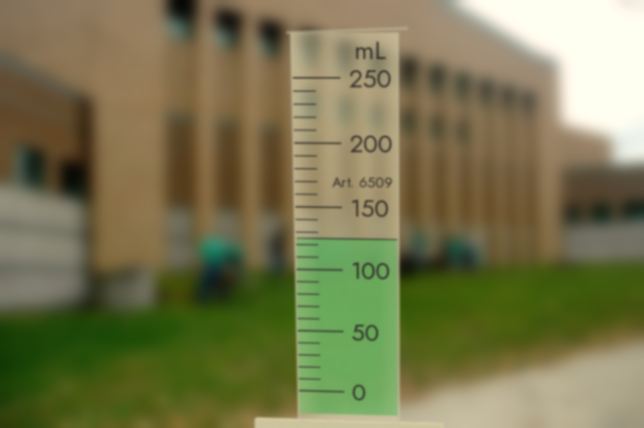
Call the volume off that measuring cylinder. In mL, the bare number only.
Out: 125
